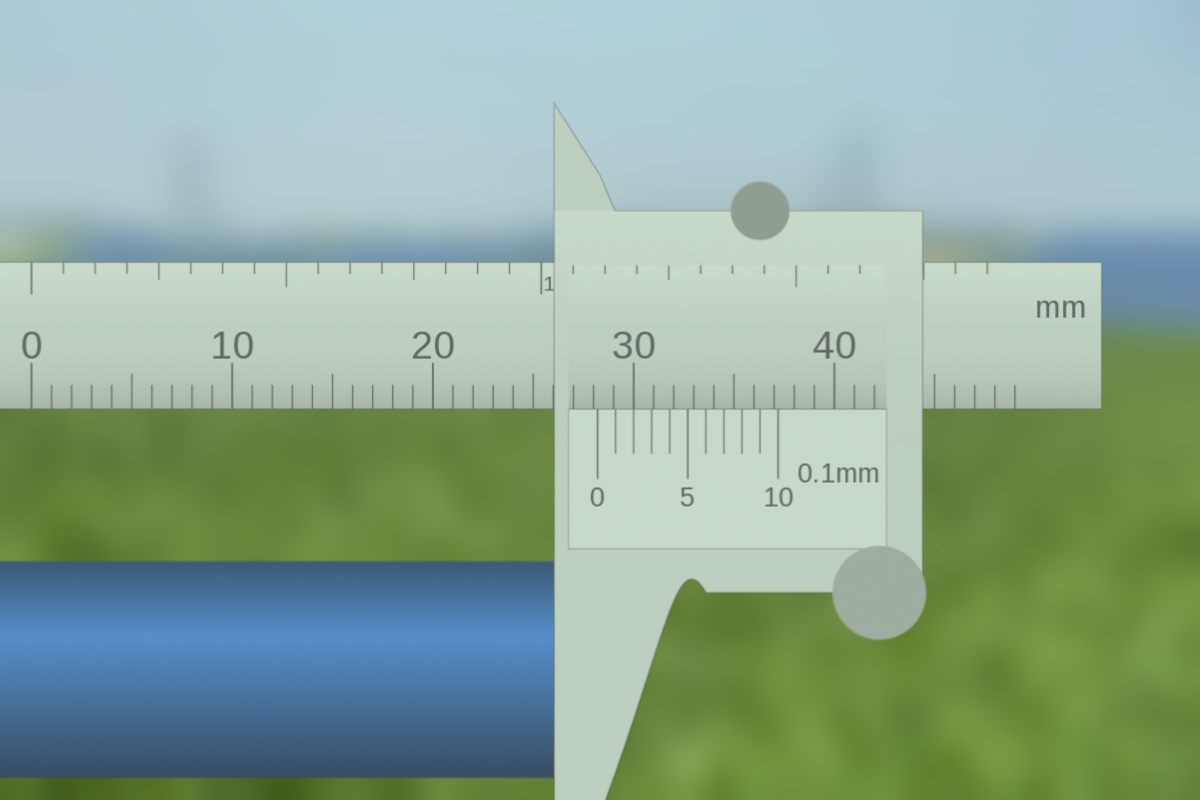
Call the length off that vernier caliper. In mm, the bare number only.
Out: 28.2
